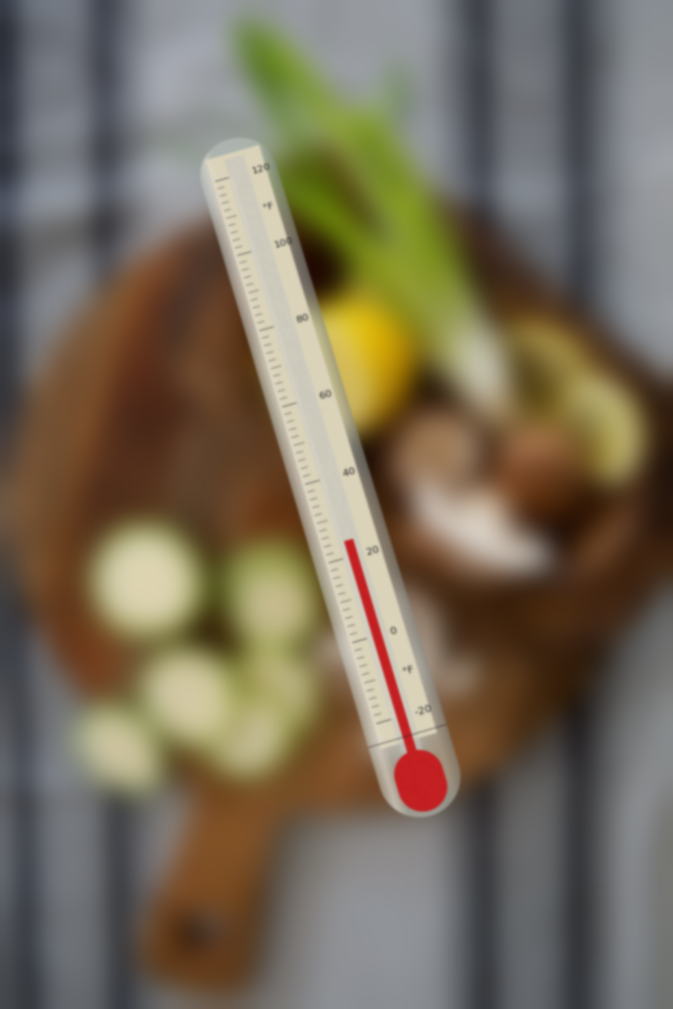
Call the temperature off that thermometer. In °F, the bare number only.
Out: 24
